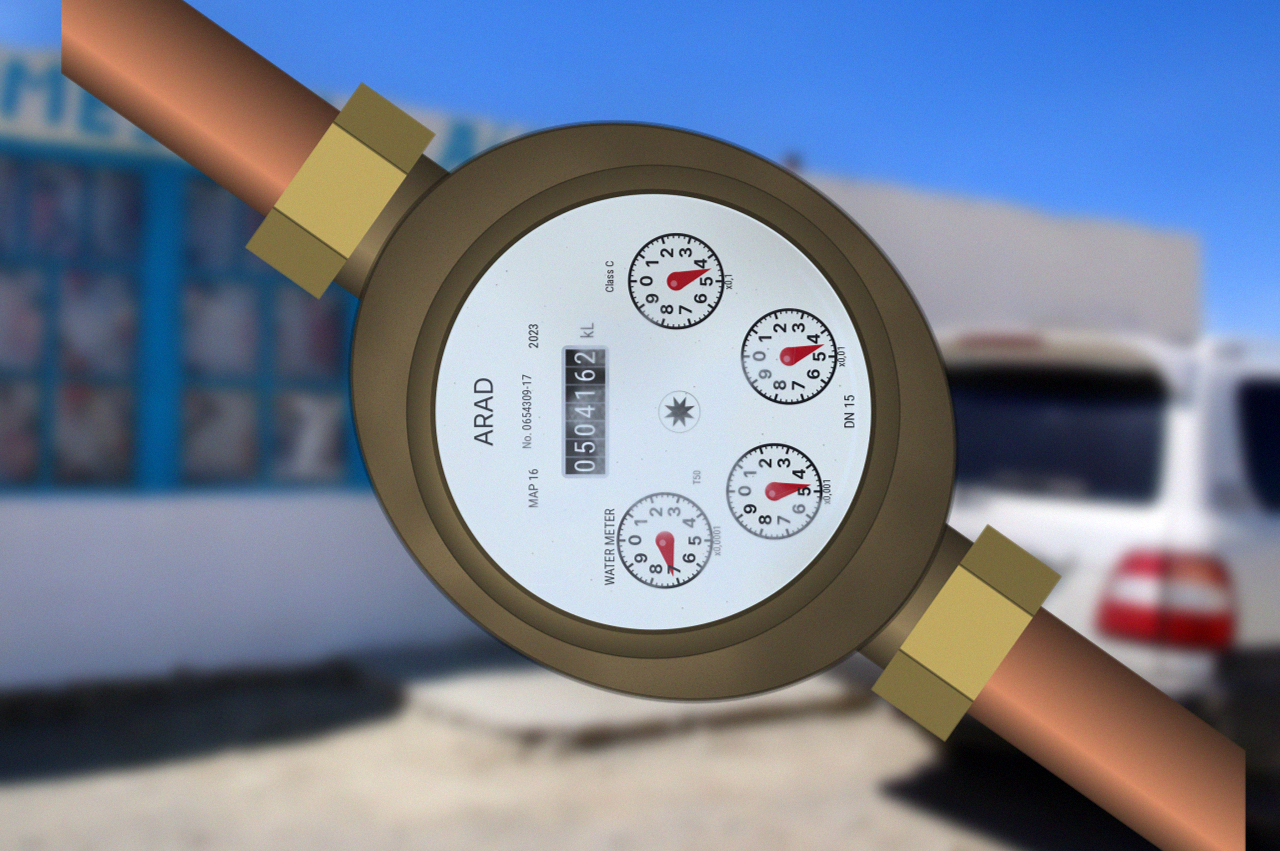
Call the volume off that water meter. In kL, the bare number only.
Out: 504162.4447
